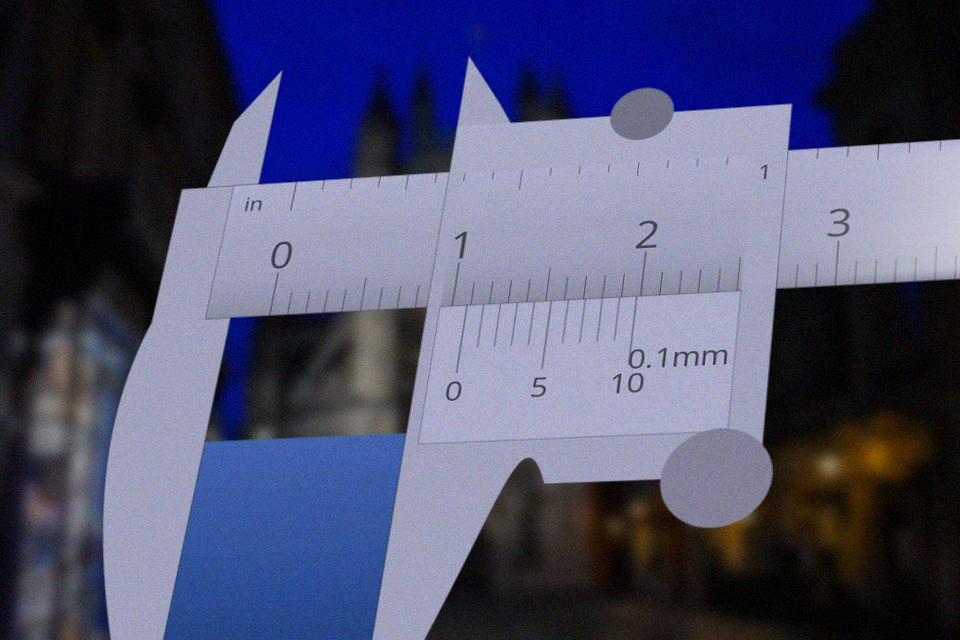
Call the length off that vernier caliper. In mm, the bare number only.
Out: 10.8
